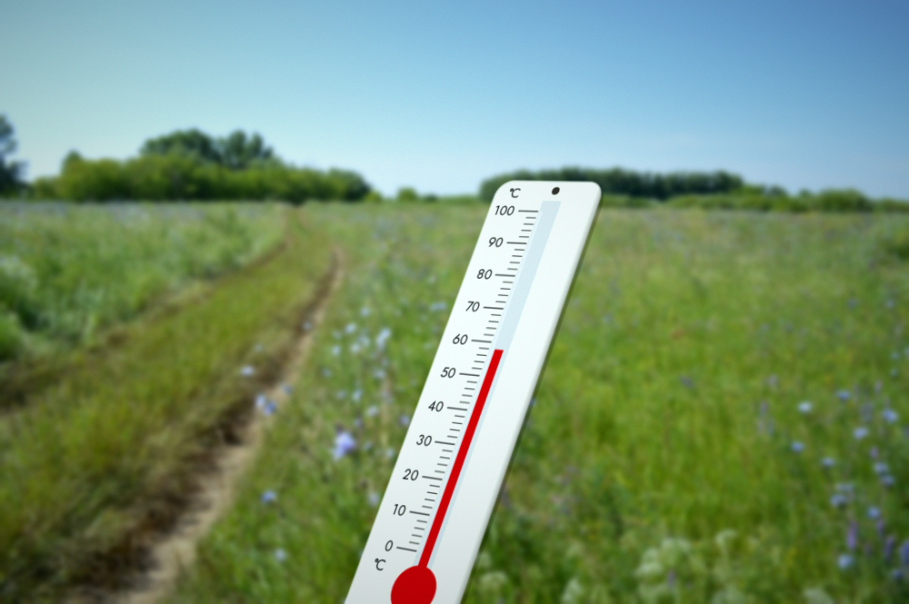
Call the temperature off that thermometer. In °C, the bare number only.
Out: 58
